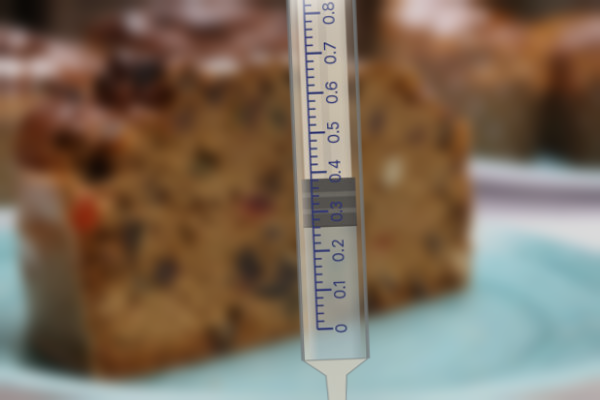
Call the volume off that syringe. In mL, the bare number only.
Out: 0.26
